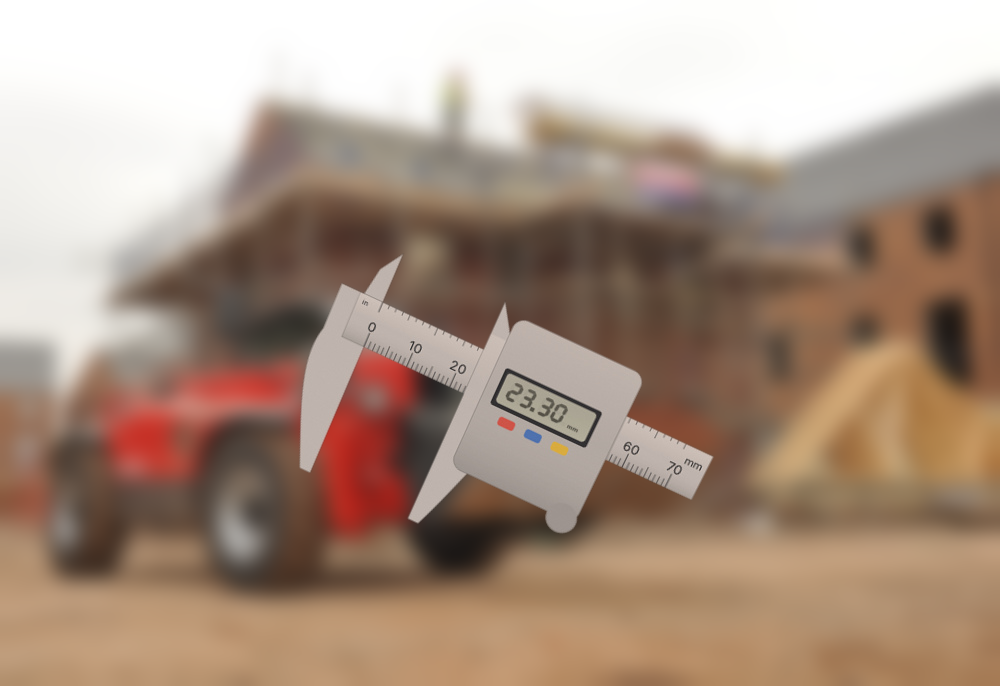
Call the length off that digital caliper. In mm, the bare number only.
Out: 23.30
